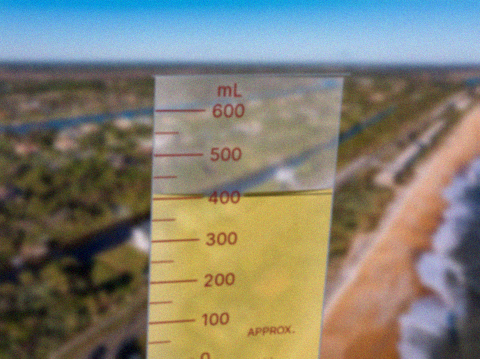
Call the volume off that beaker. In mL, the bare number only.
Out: 400
